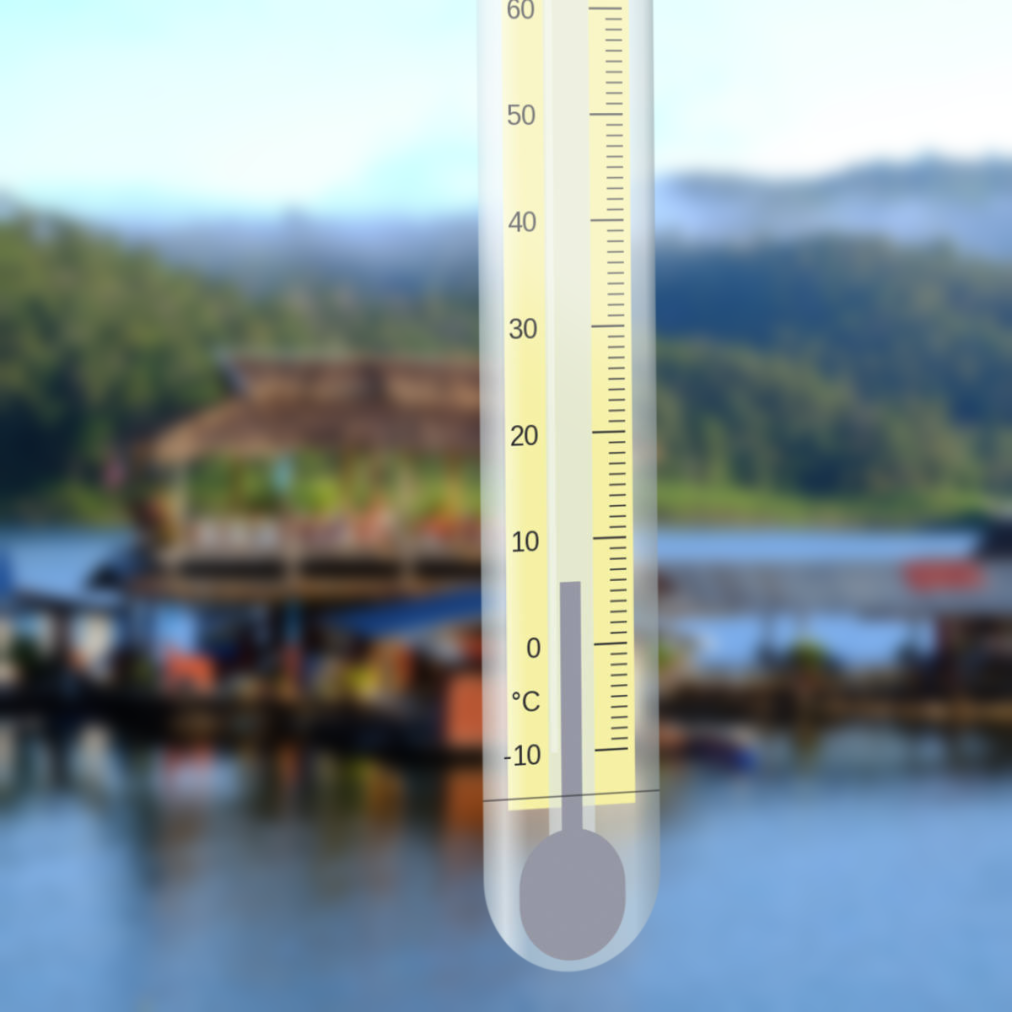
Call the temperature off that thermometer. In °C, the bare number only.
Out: 6
